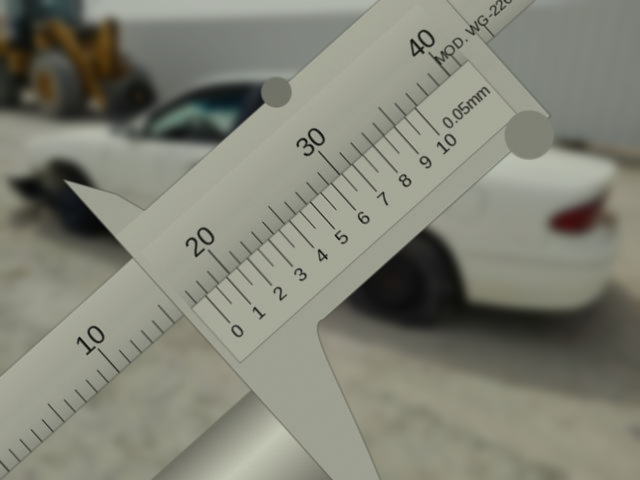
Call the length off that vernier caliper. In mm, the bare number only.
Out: 17.8
